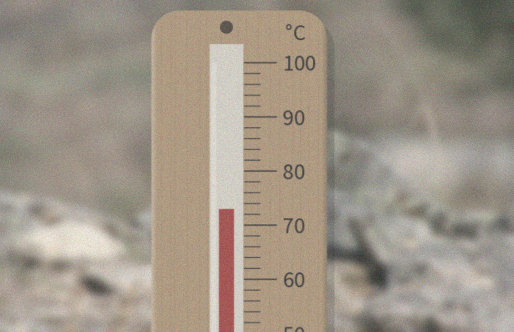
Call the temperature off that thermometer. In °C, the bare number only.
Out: 73
